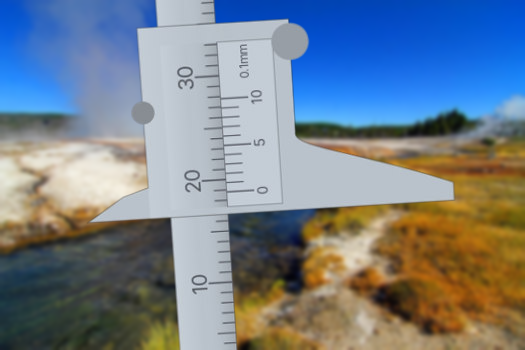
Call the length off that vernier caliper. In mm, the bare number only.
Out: 18.8
